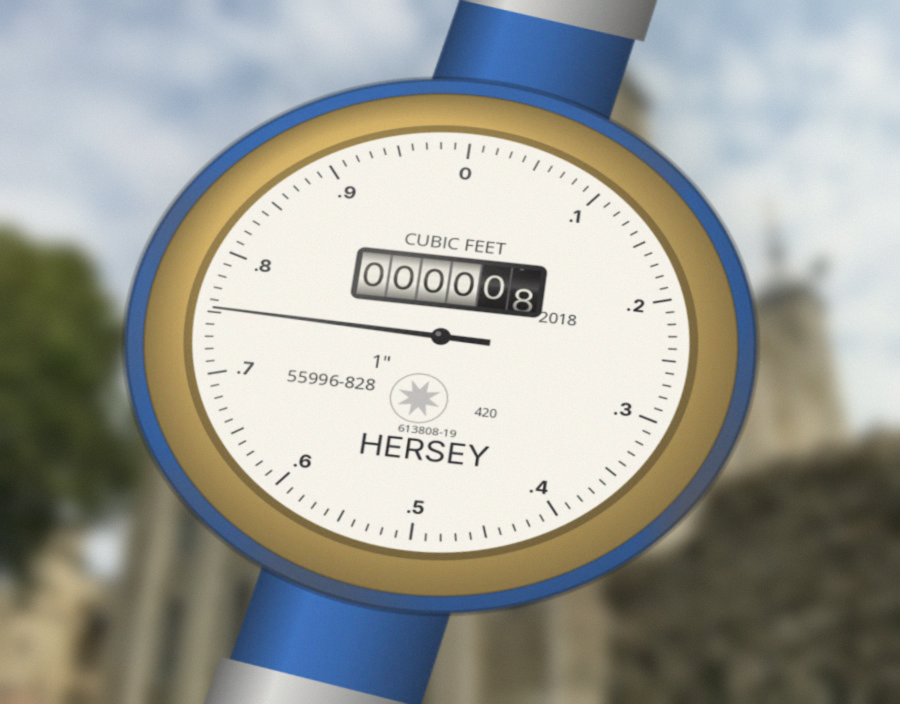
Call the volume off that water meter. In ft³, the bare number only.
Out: 7.75
